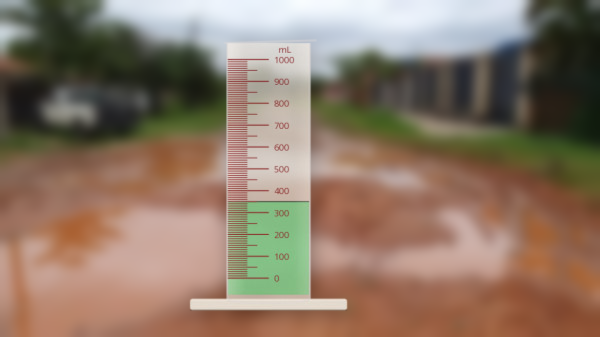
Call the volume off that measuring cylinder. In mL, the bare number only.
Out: 350
